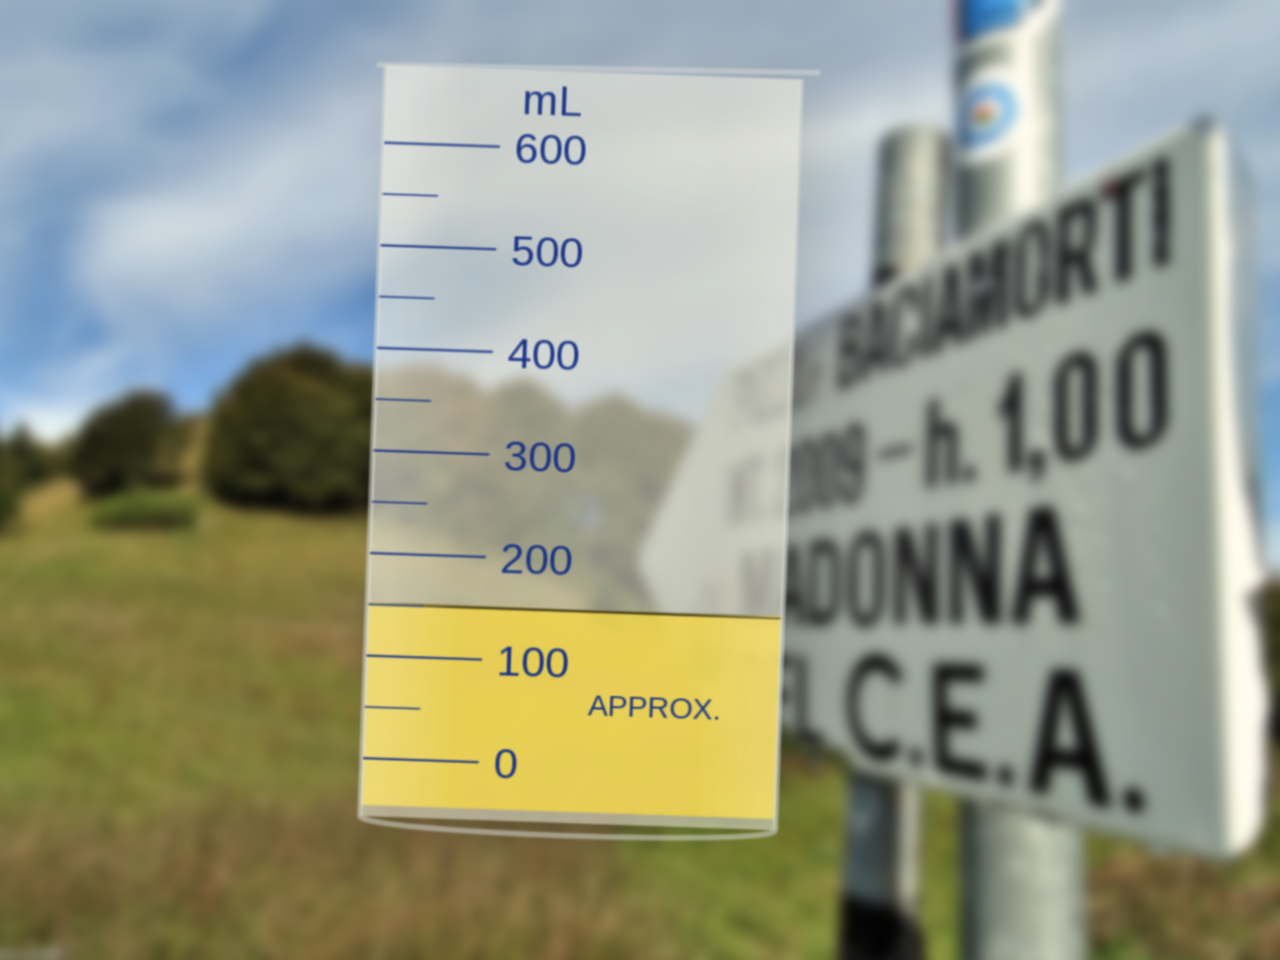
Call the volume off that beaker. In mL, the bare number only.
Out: 150
